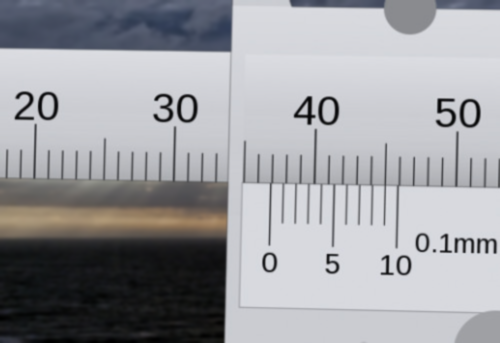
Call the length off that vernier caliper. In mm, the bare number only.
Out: 36.9
